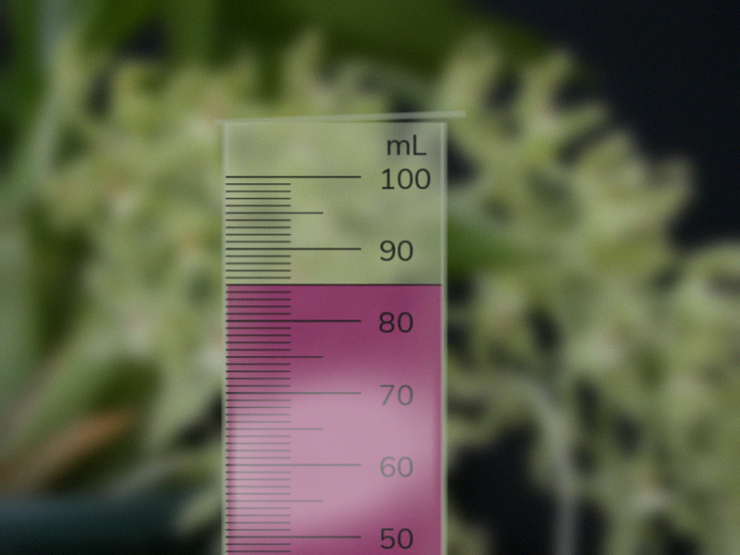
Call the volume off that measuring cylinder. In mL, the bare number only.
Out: 85
